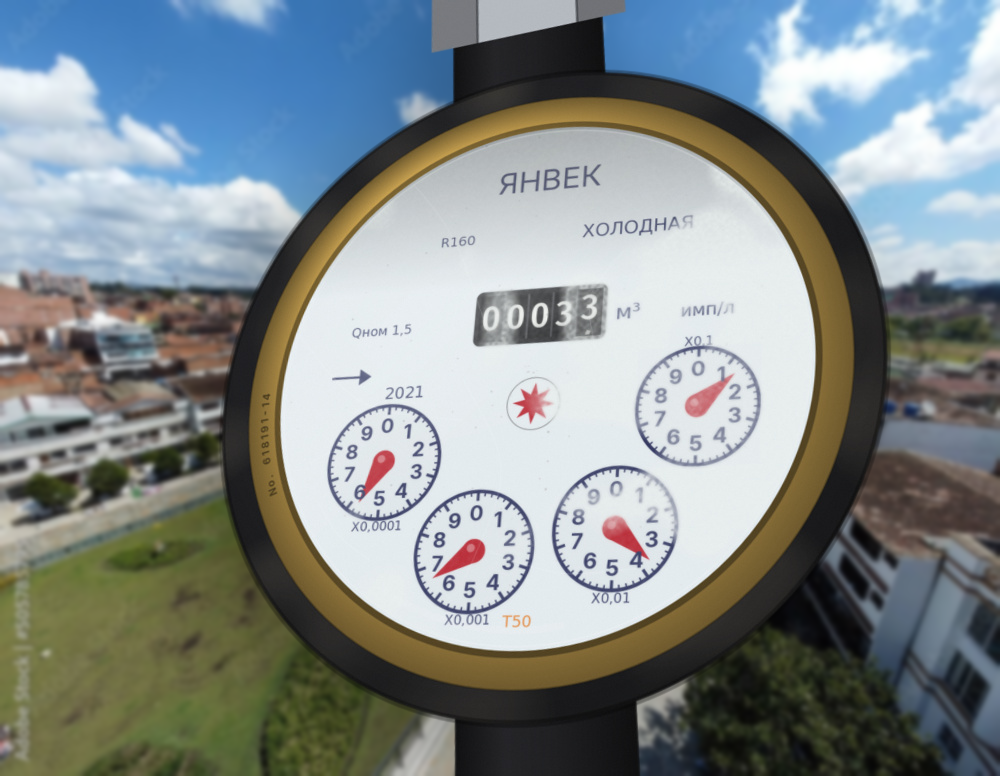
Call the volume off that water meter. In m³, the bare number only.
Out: 33.1365
